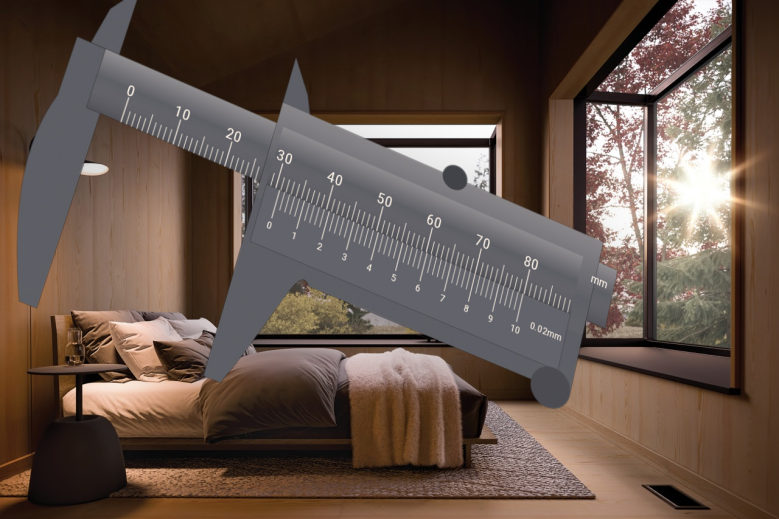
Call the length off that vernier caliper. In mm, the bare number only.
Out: 30.8
